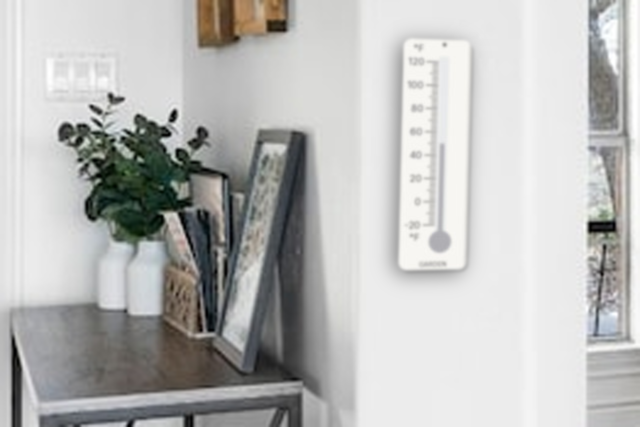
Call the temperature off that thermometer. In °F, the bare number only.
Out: 50
